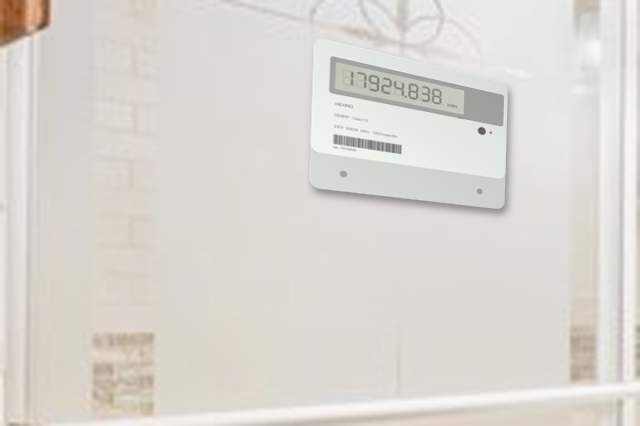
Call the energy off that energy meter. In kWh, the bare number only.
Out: 17924.838
